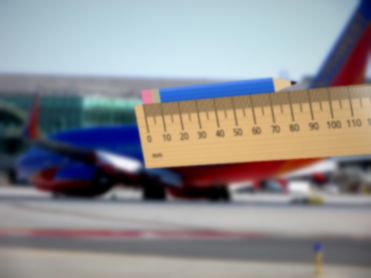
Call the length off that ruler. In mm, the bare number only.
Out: 85
